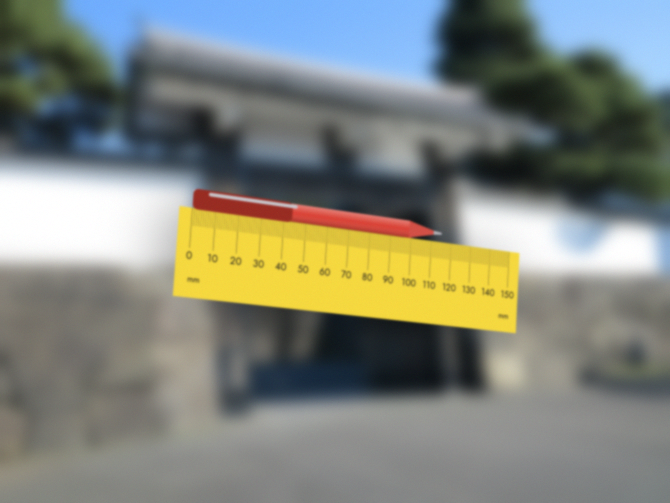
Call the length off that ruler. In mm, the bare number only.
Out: 115
